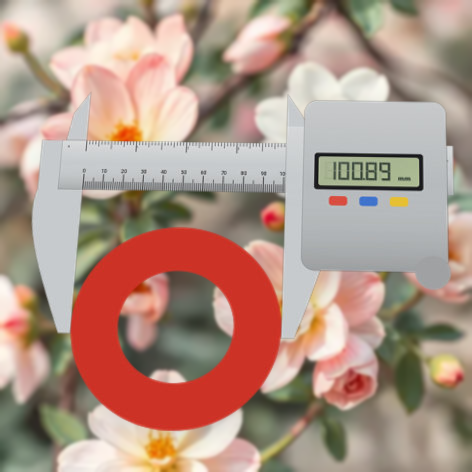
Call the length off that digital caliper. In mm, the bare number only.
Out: 100.89
